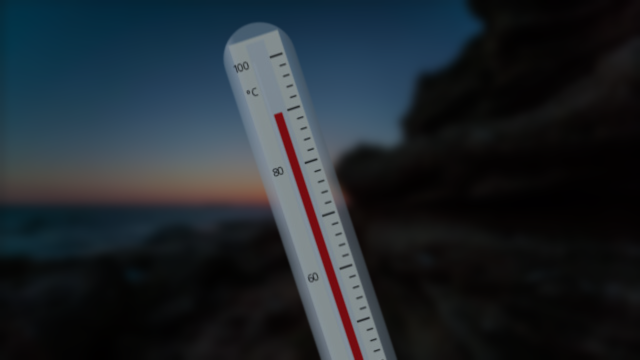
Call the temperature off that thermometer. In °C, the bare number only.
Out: 90
